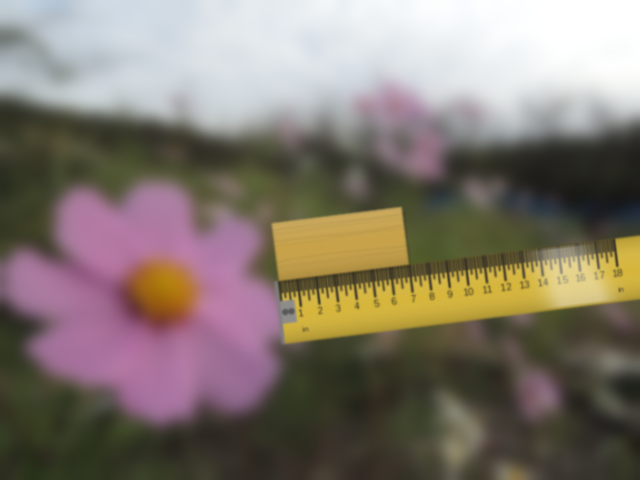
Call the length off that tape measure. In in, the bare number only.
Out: 7
